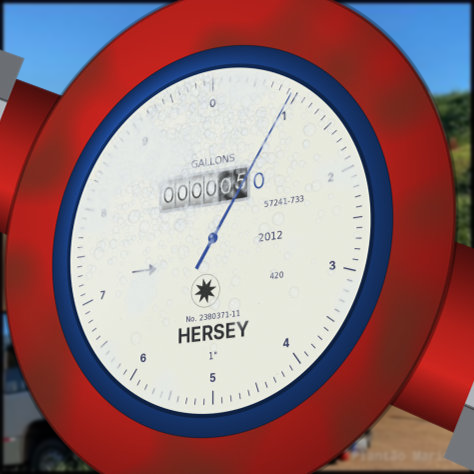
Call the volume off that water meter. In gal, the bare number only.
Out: 50.9
